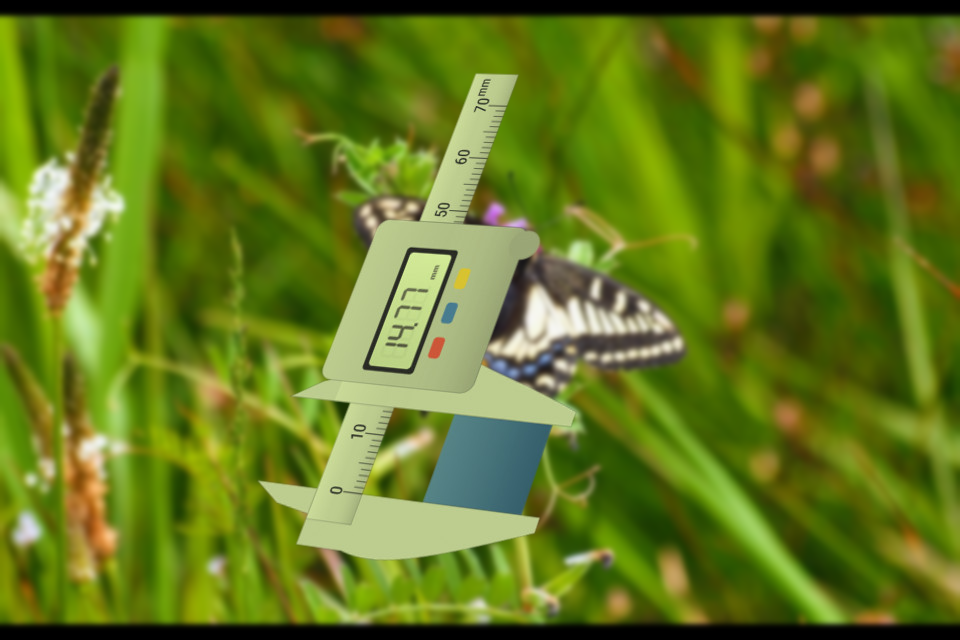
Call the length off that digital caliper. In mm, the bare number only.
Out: 14.77
